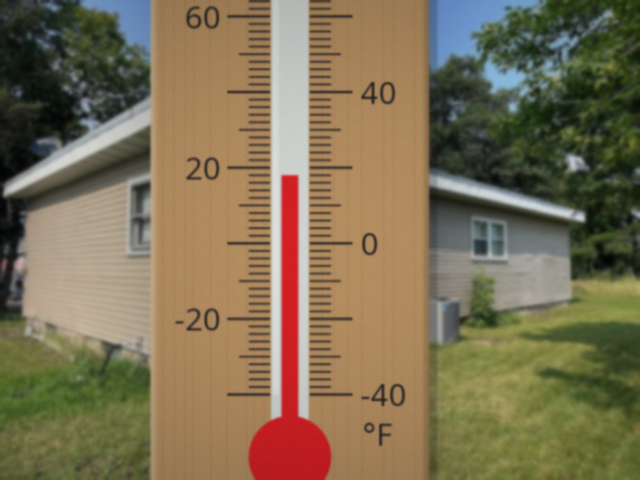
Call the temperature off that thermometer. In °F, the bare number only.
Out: 18
